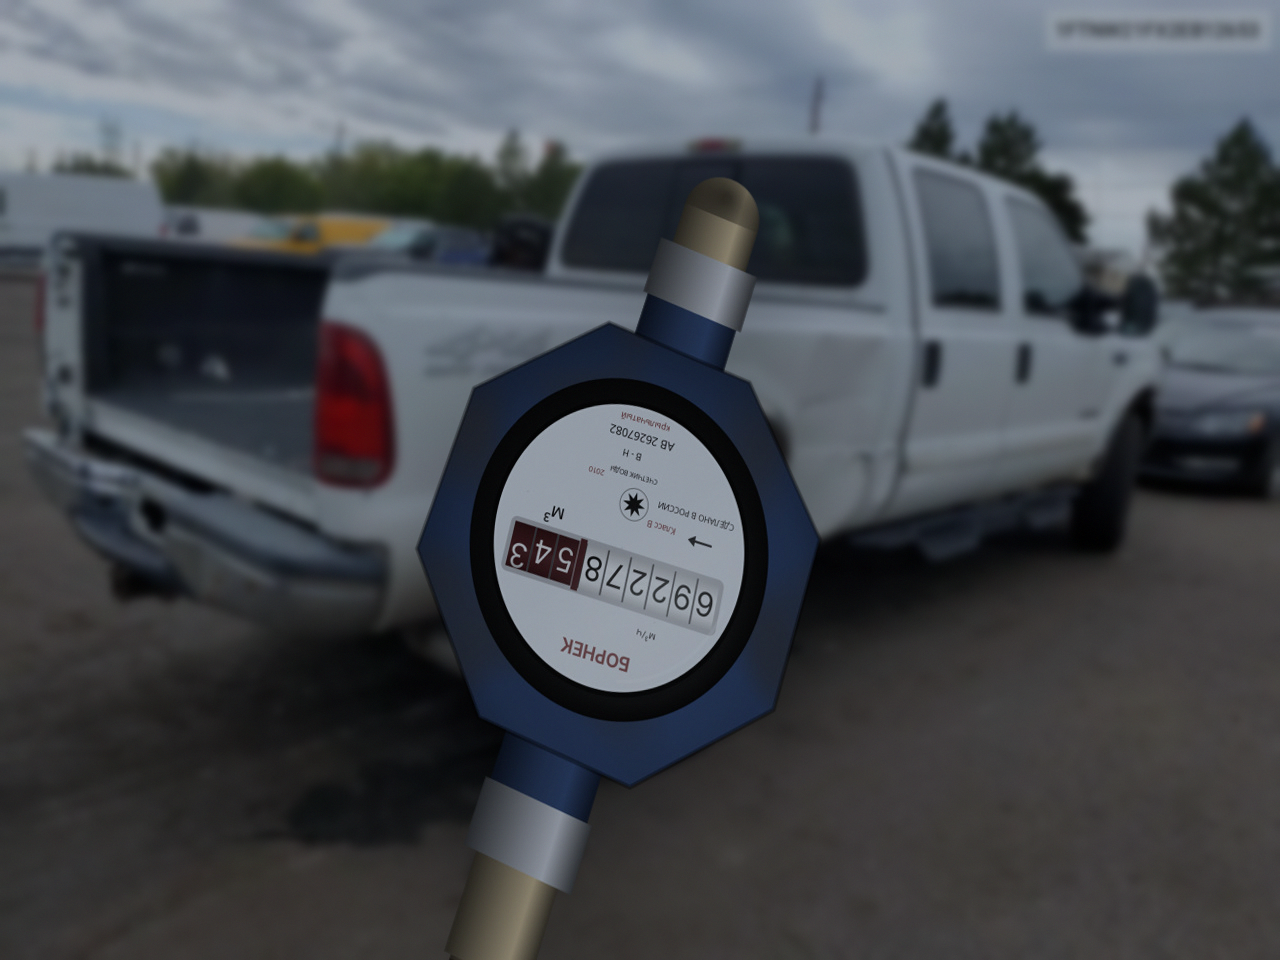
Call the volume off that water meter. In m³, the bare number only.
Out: 692278.543
